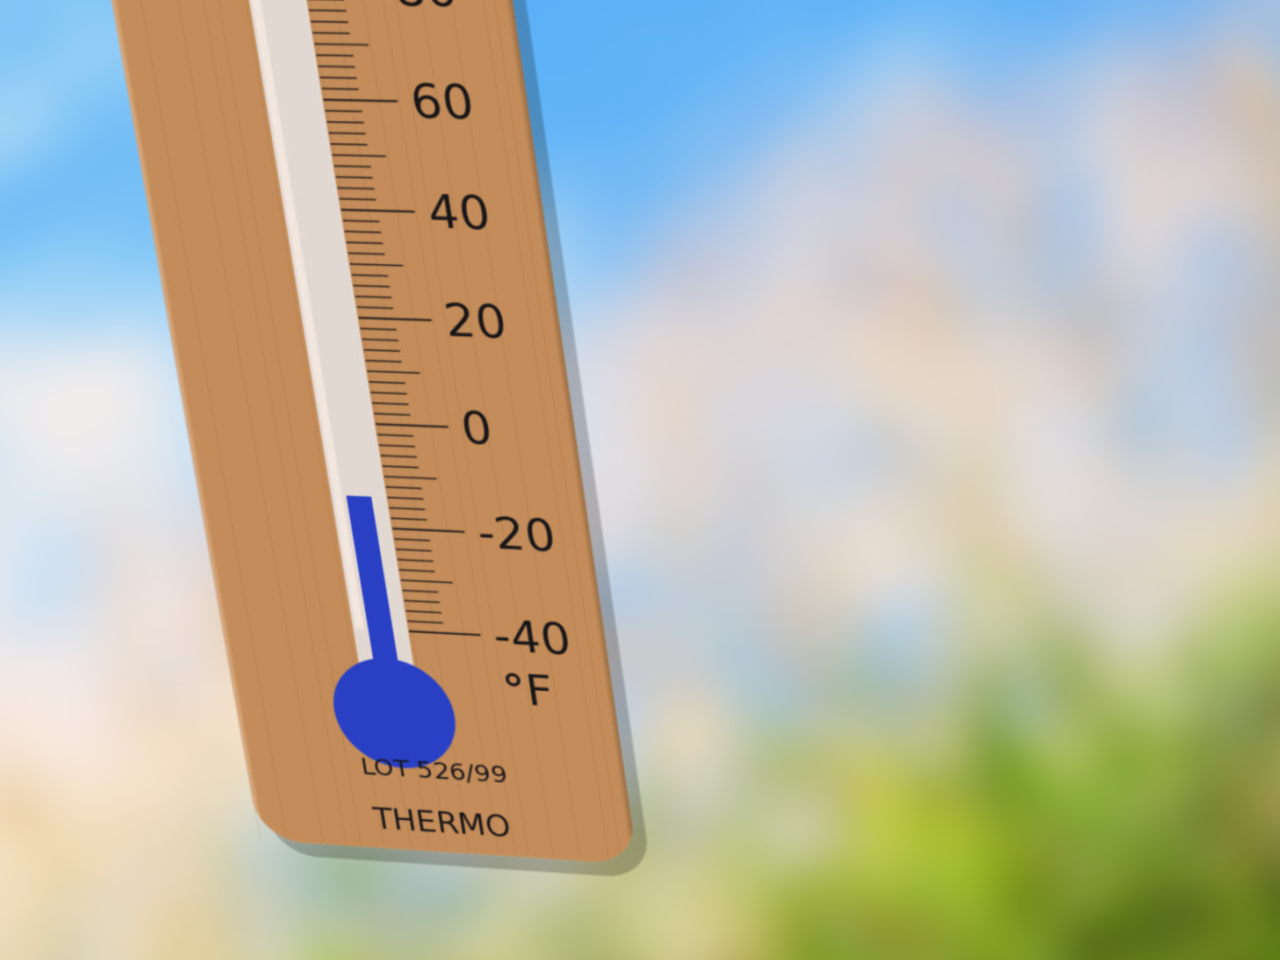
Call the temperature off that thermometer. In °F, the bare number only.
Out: -14
